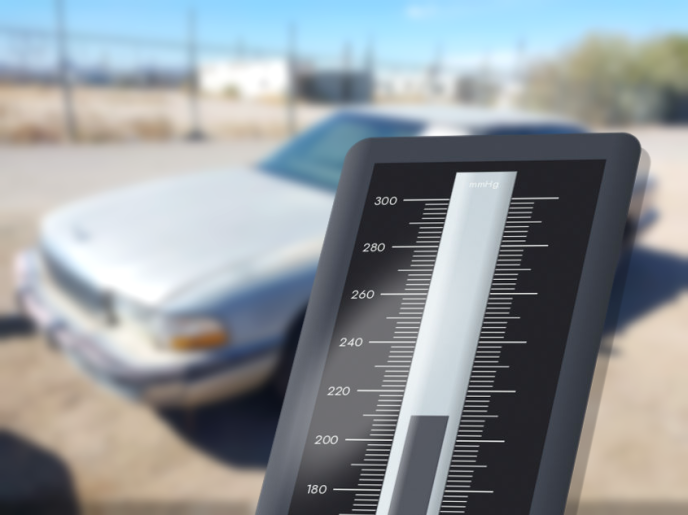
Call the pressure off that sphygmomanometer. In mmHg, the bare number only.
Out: 210
